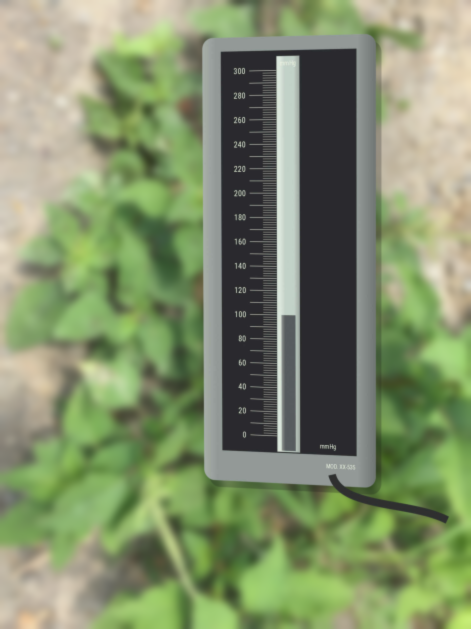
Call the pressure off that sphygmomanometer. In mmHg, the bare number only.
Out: 100
